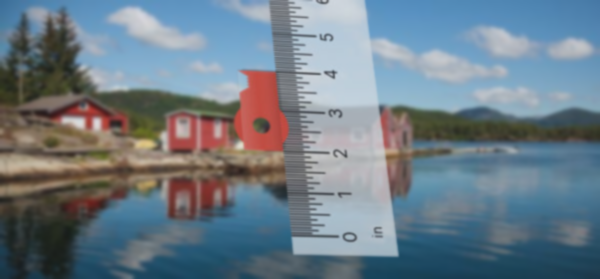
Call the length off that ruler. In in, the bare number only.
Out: 2
